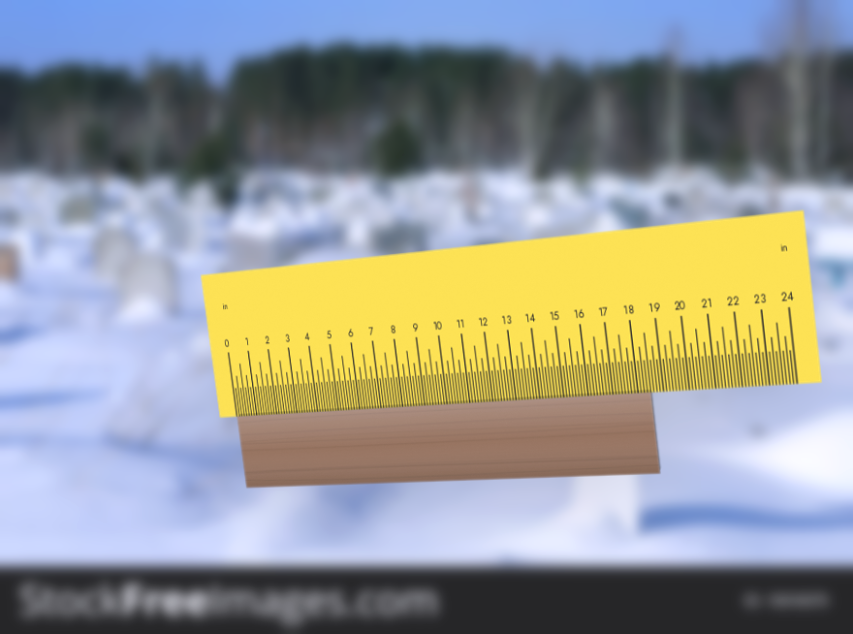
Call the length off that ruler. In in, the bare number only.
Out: 18.5
